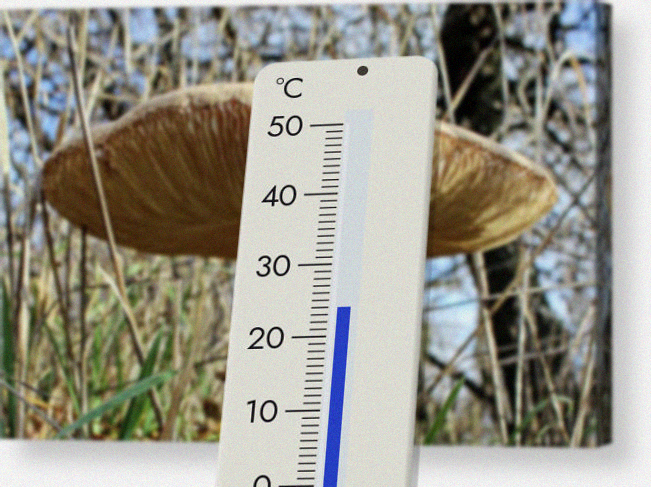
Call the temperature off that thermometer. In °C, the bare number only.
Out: 24
